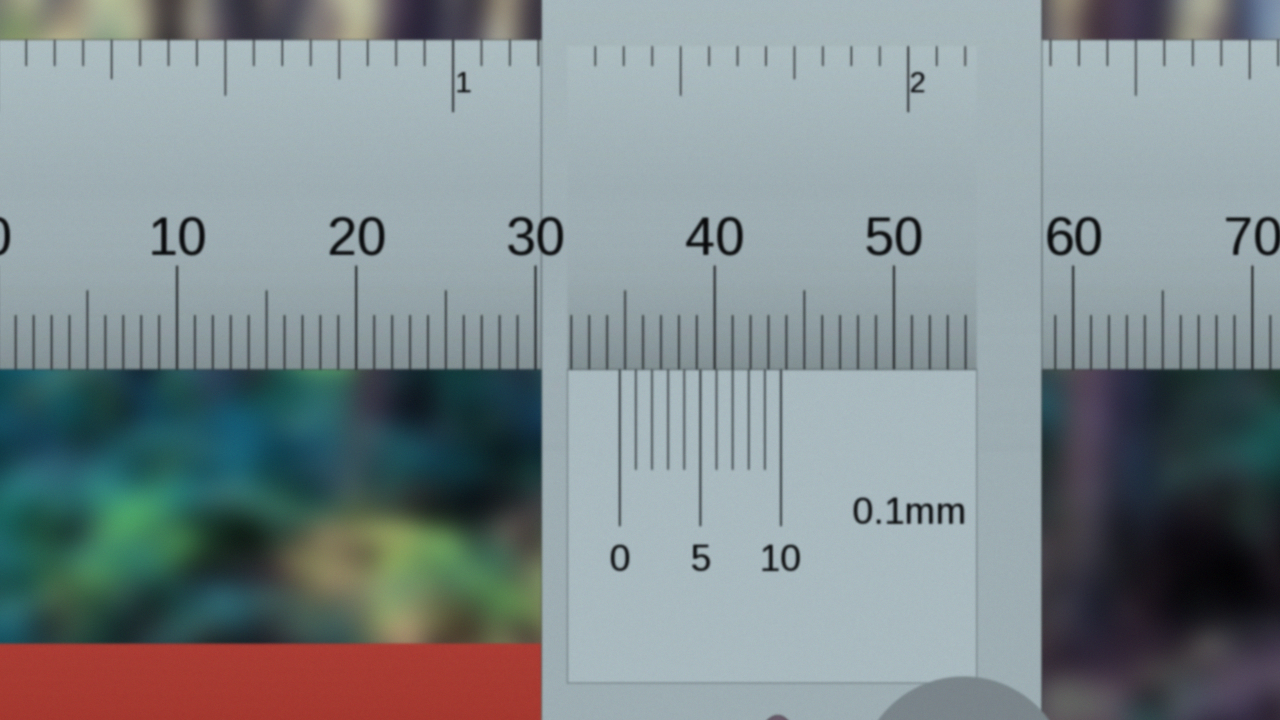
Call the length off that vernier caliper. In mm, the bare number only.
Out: 34.7
